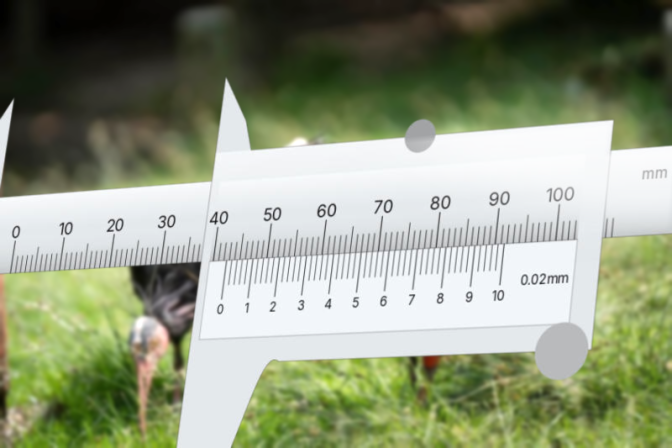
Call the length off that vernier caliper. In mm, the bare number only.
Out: 42.5
